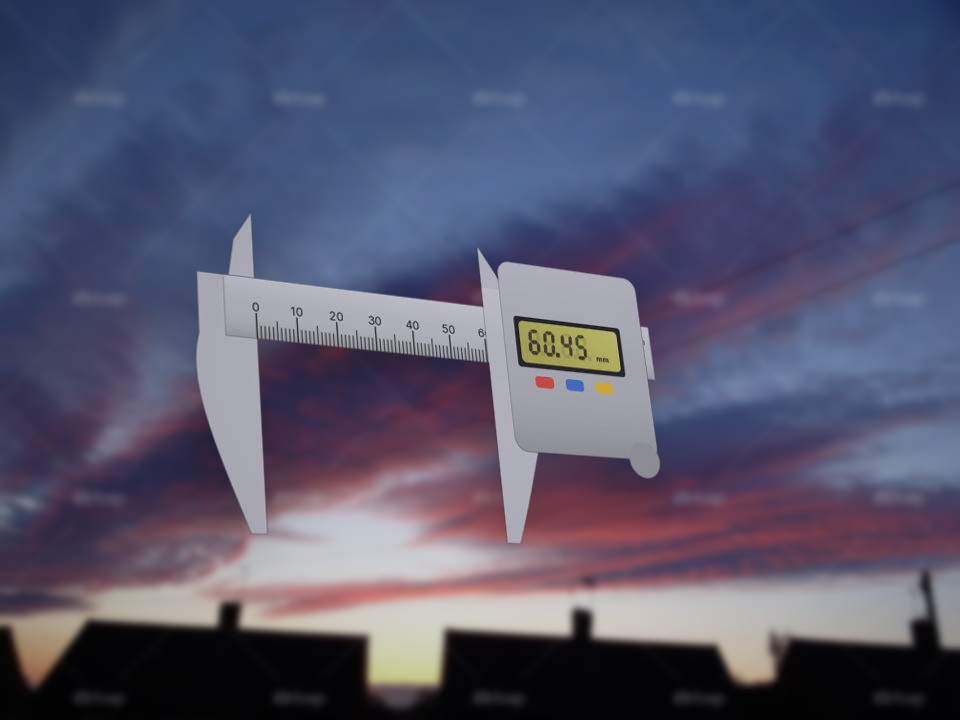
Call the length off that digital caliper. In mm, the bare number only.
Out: 60.45
